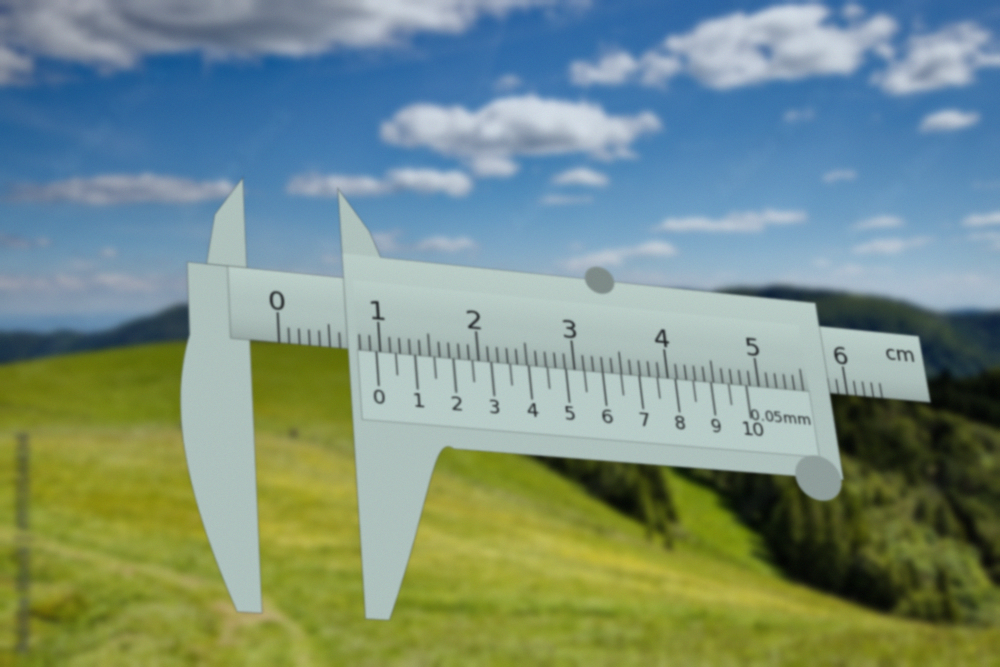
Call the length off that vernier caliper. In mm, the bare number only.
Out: 9.6
